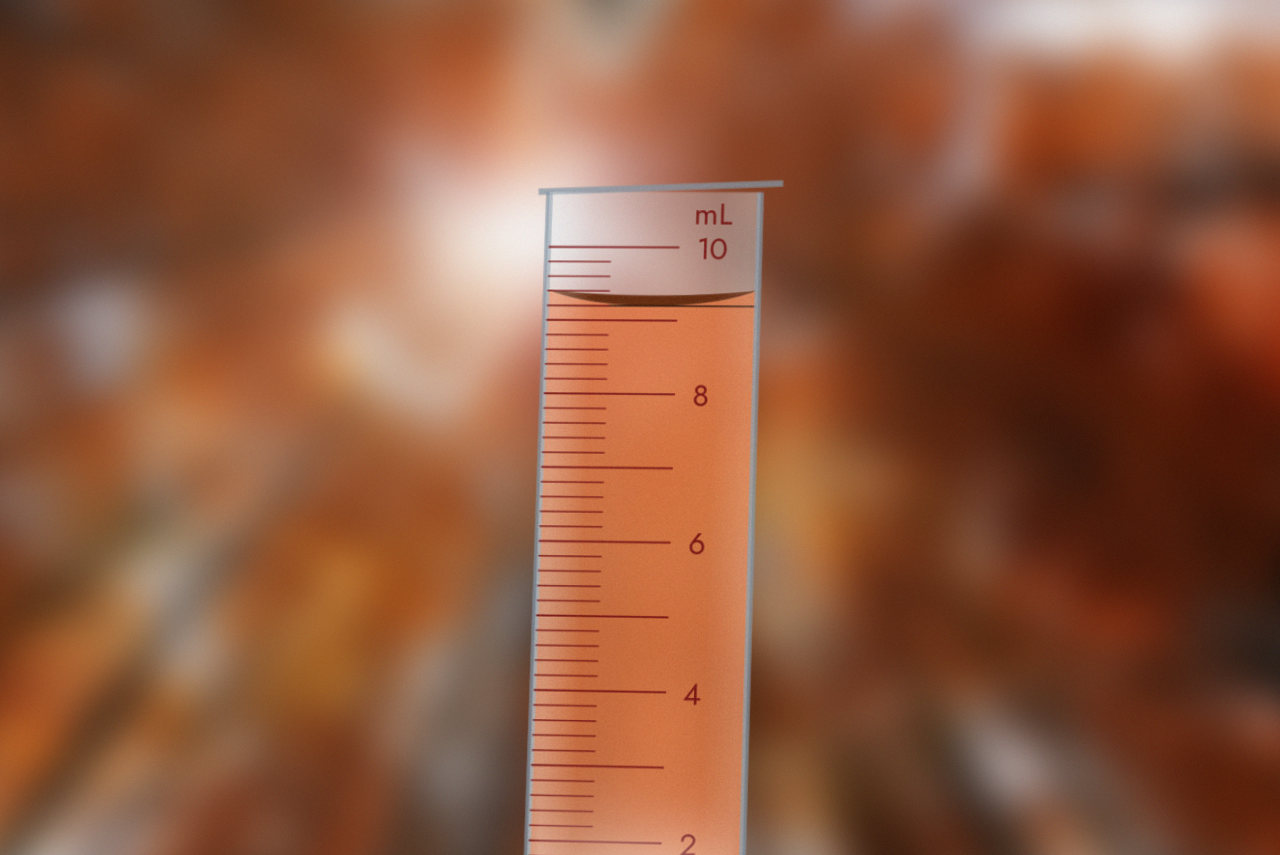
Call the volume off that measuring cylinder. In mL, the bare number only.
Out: 9.2
